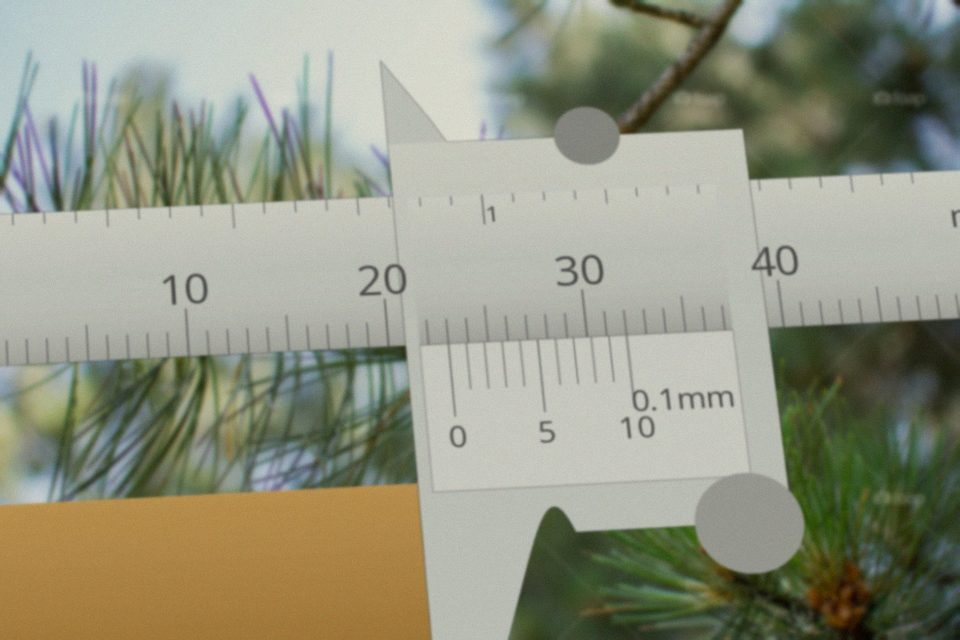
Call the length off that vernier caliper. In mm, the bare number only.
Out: 23.0
